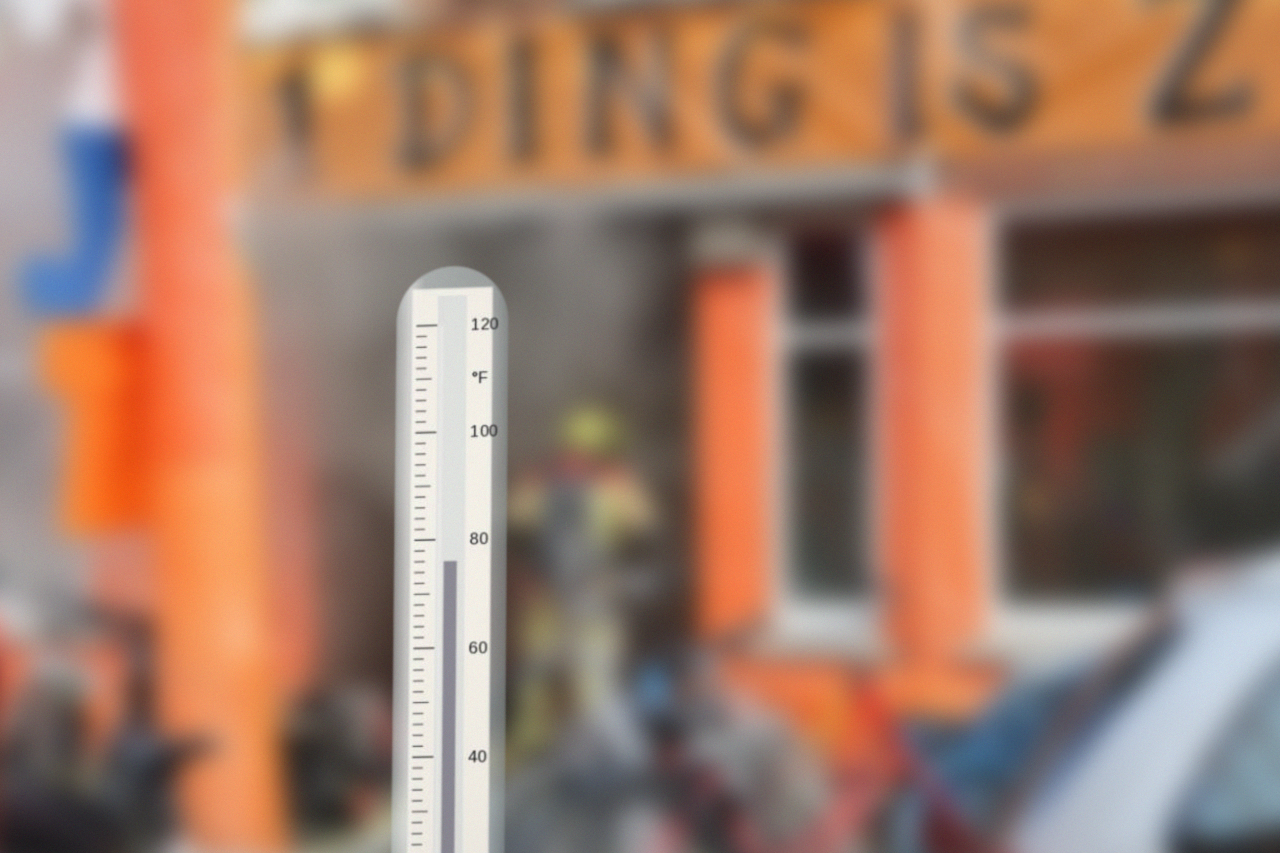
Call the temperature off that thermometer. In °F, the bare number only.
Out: 76
